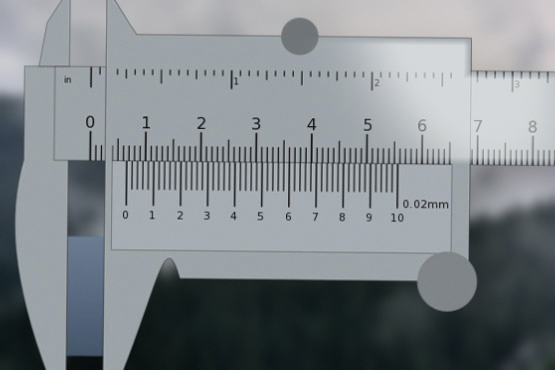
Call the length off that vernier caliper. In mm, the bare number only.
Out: 6.6
